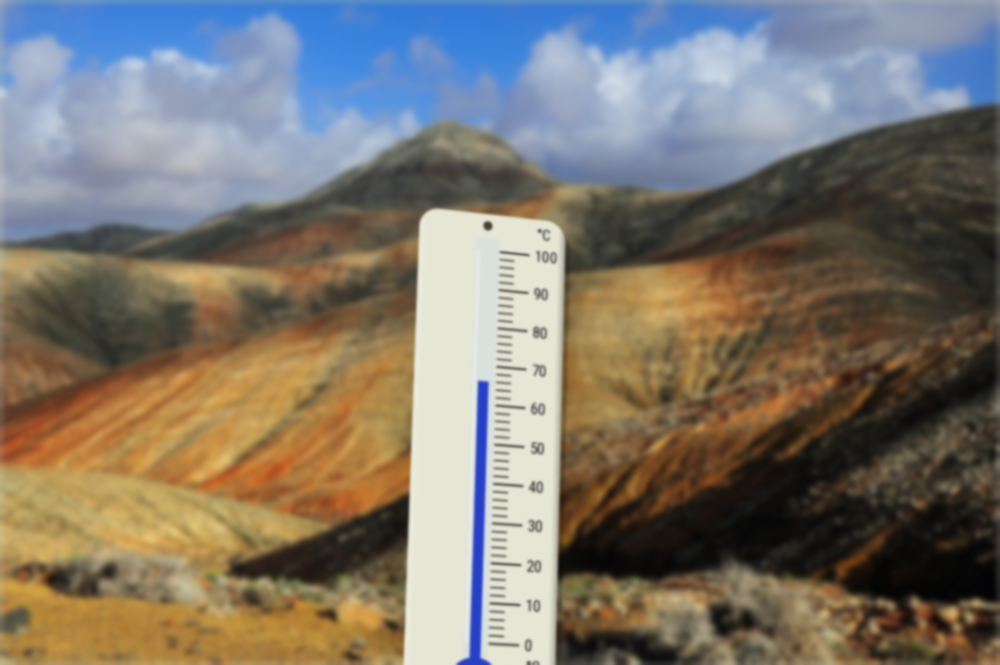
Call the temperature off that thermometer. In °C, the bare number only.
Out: 66
